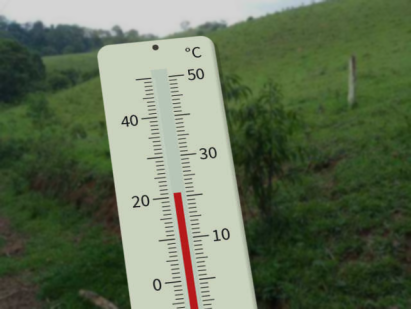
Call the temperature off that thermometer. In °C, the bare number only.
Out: 21
